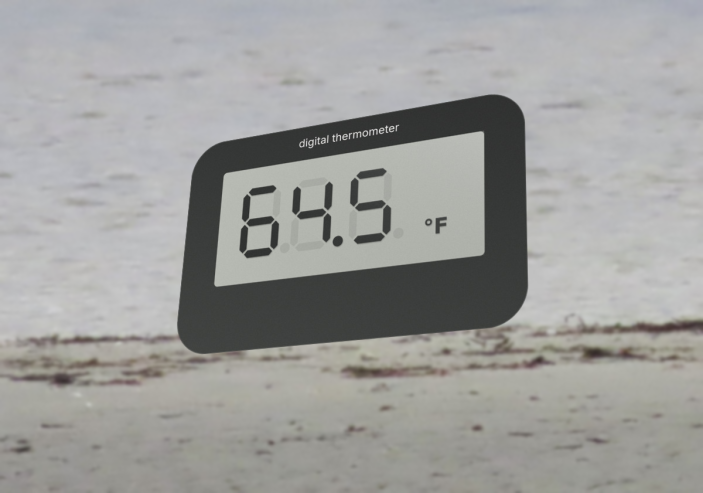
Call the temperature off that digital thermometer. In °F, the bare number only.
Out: 64.5
